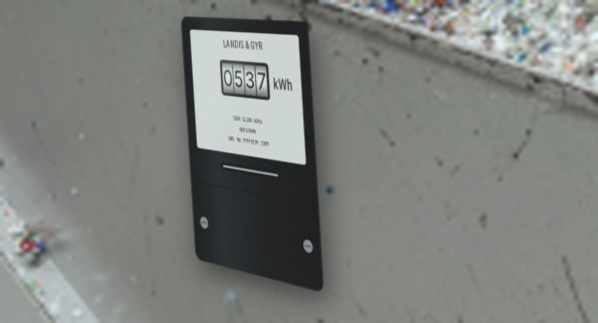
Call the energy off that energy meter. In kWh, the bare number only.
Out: 537
